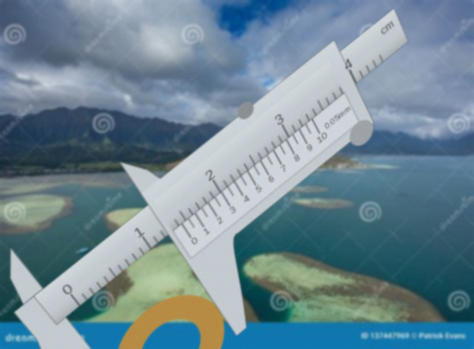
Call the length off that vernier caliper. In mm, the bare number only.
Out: 14.4
